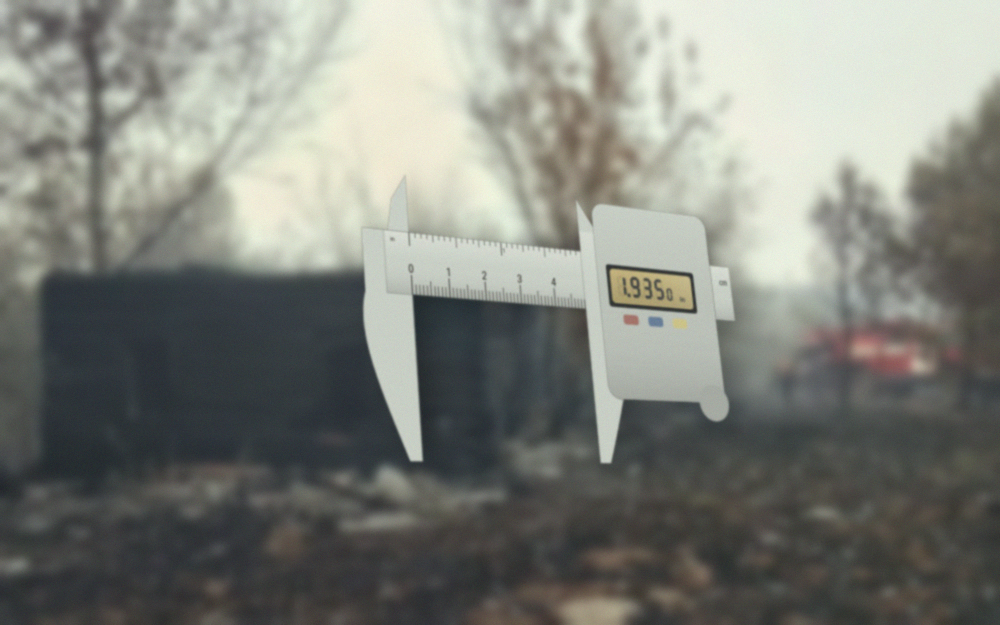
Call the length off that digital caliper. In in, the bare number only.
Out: 1.9350
